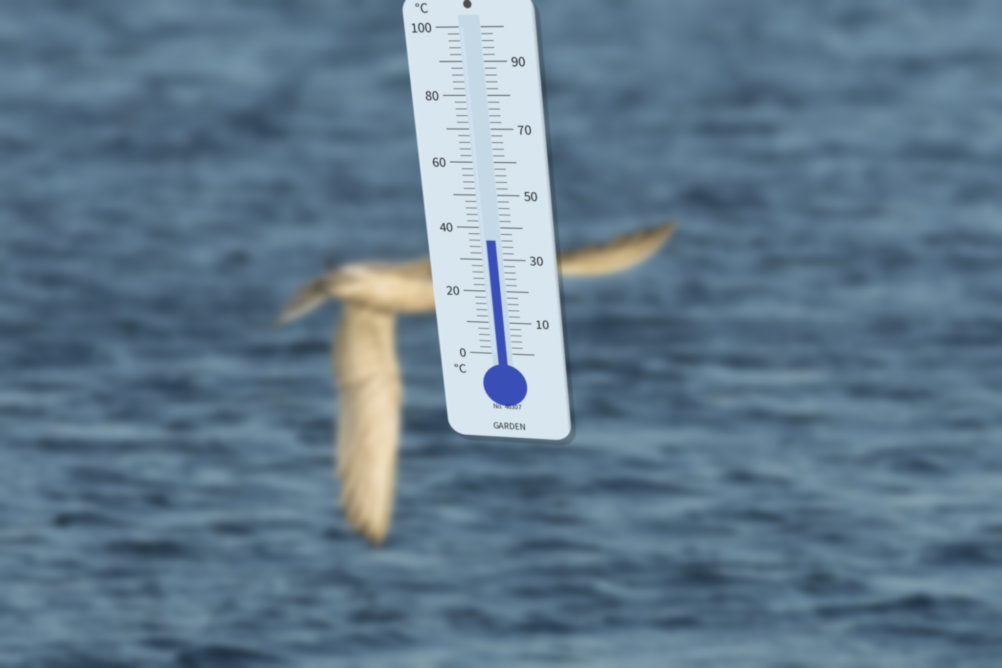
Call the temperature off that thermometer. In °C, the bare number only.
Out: 36
